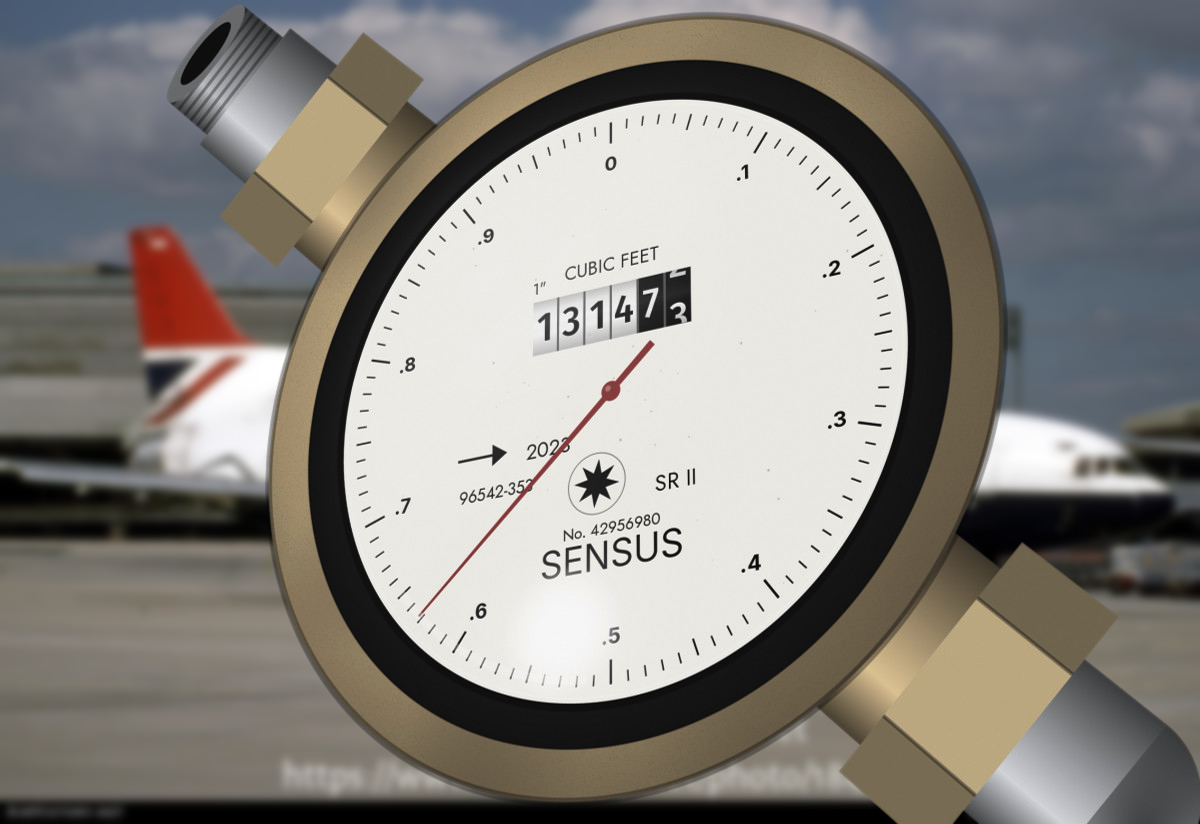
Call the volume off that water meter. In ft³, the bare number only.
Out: 131472.63
